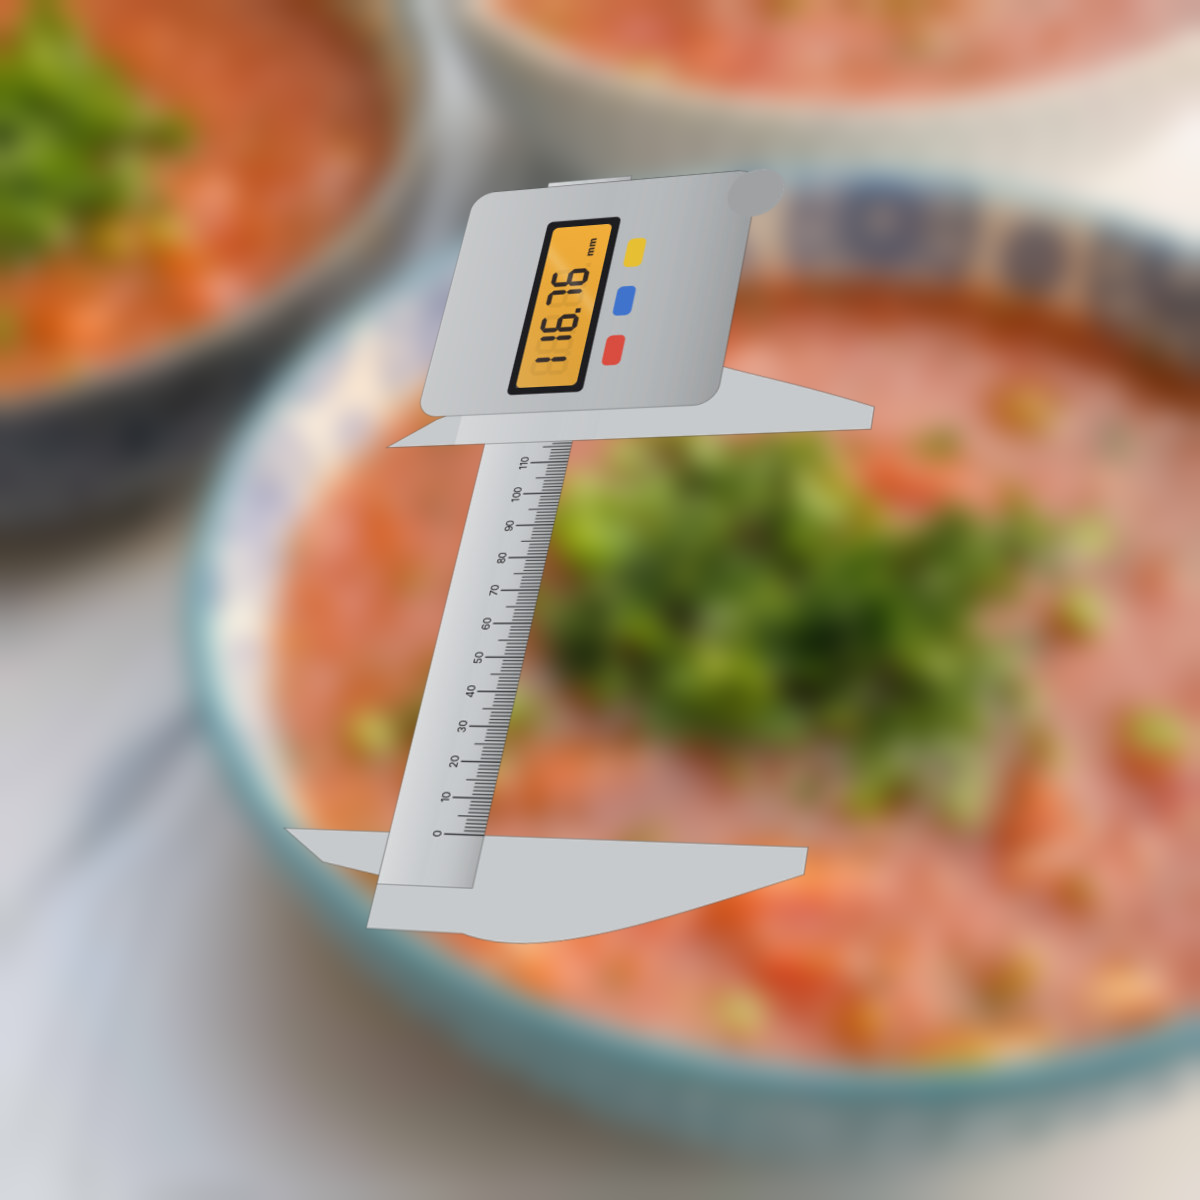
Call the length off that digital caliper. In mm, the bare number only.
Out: 116.76
